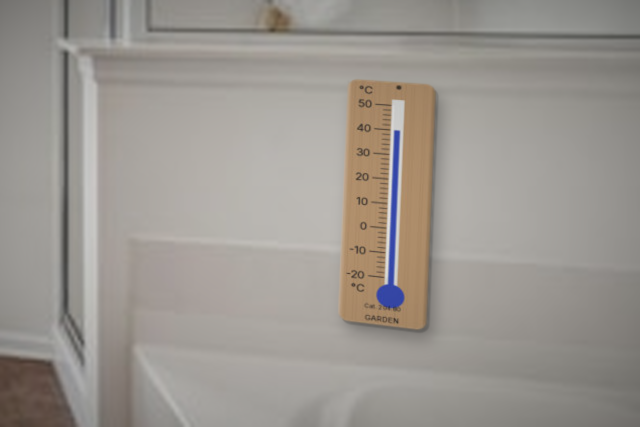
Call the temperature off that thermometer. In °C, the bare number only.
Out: 40
